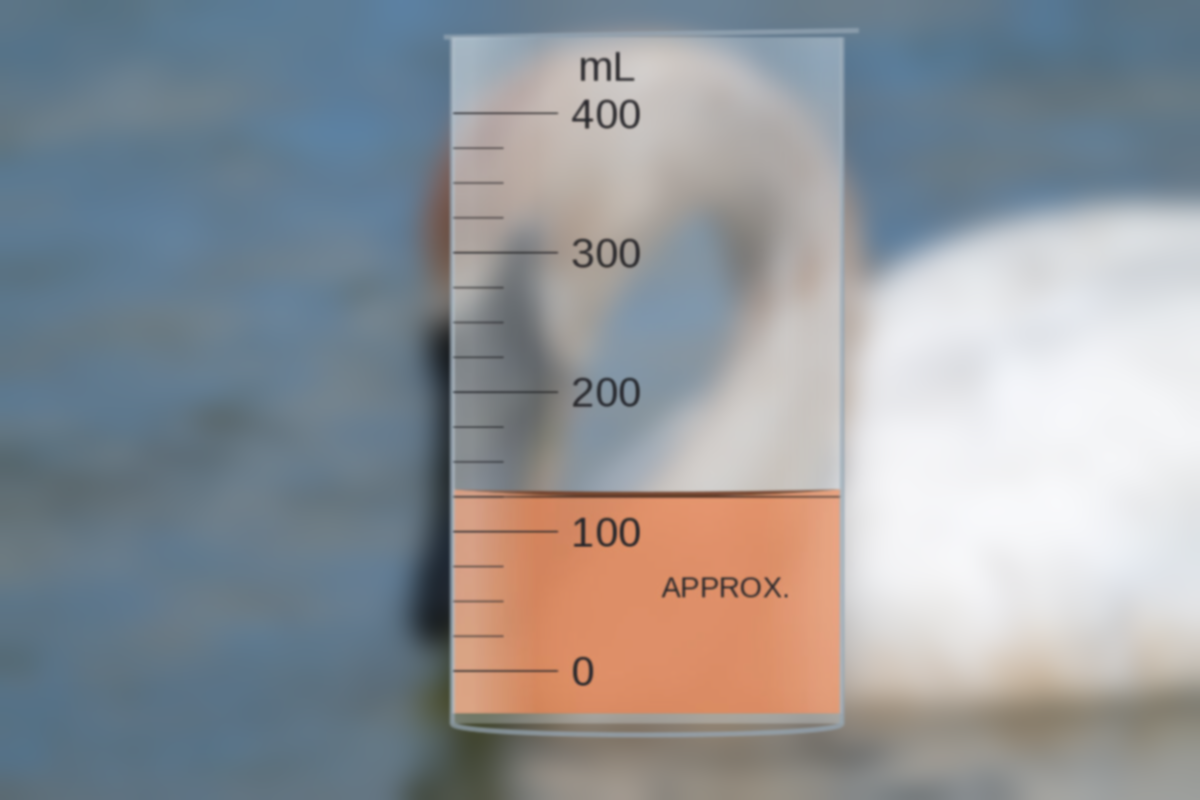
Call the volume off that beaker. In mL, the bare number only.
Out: 125
